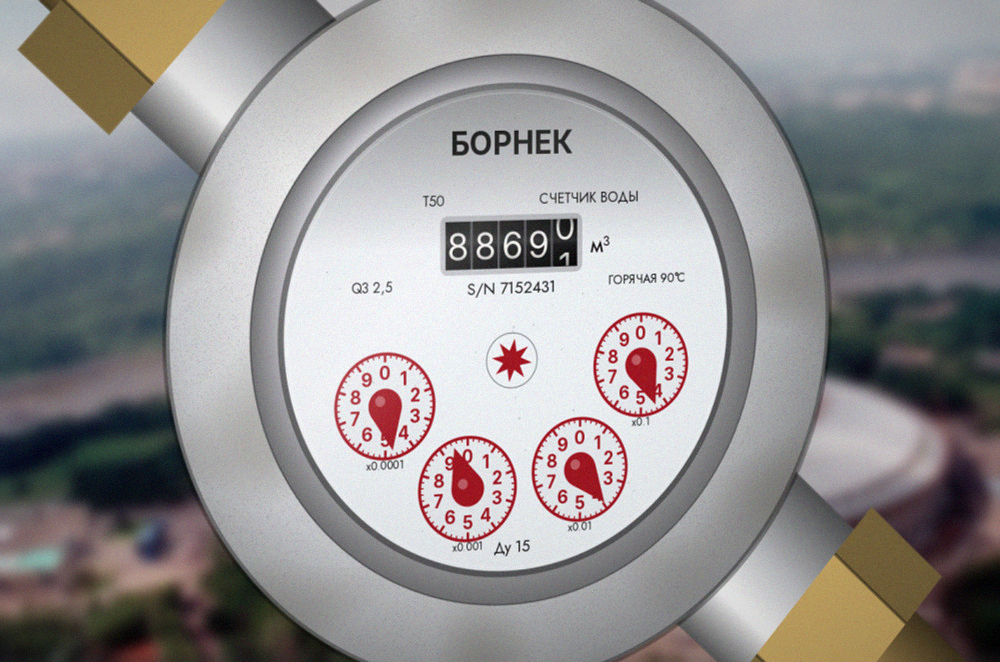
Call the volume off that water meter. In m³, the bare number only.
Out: 88690.4394
